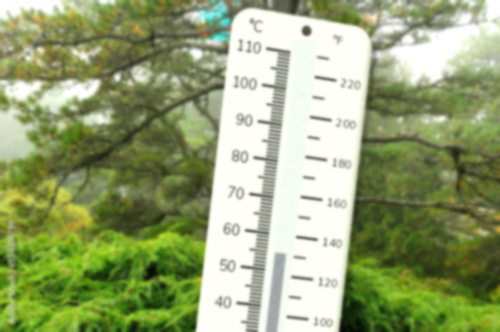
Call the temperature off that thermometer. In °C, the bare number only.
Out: 55
